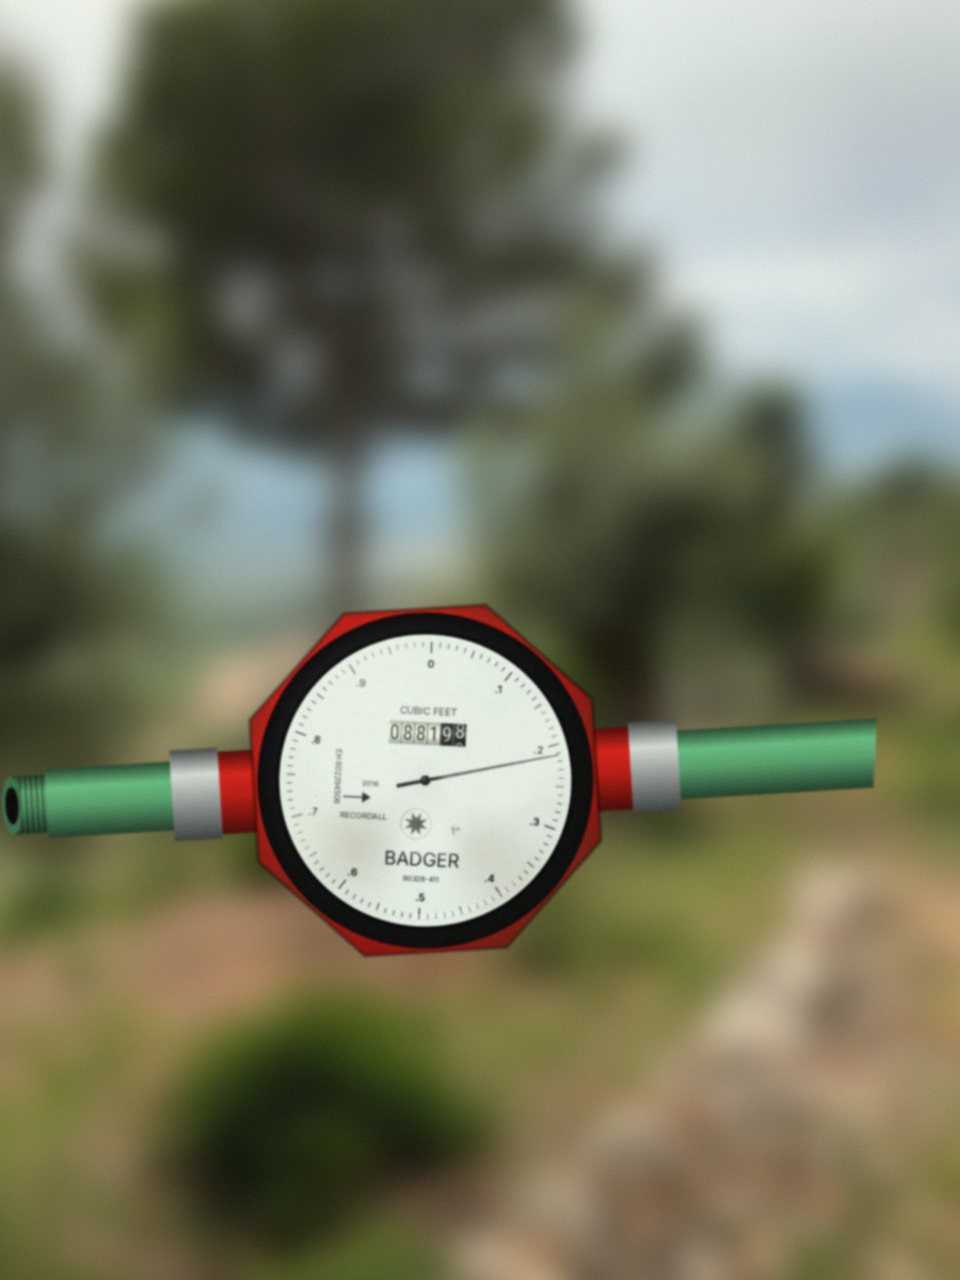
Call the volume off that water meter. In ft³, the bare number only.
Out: 88198.21
